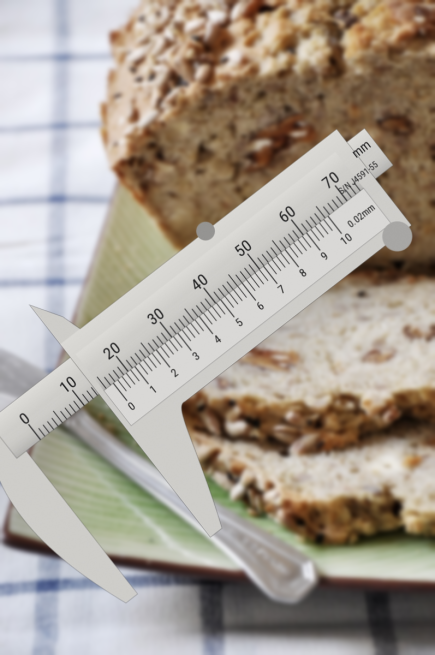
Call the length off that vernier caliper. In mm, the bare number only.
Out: 16.6
